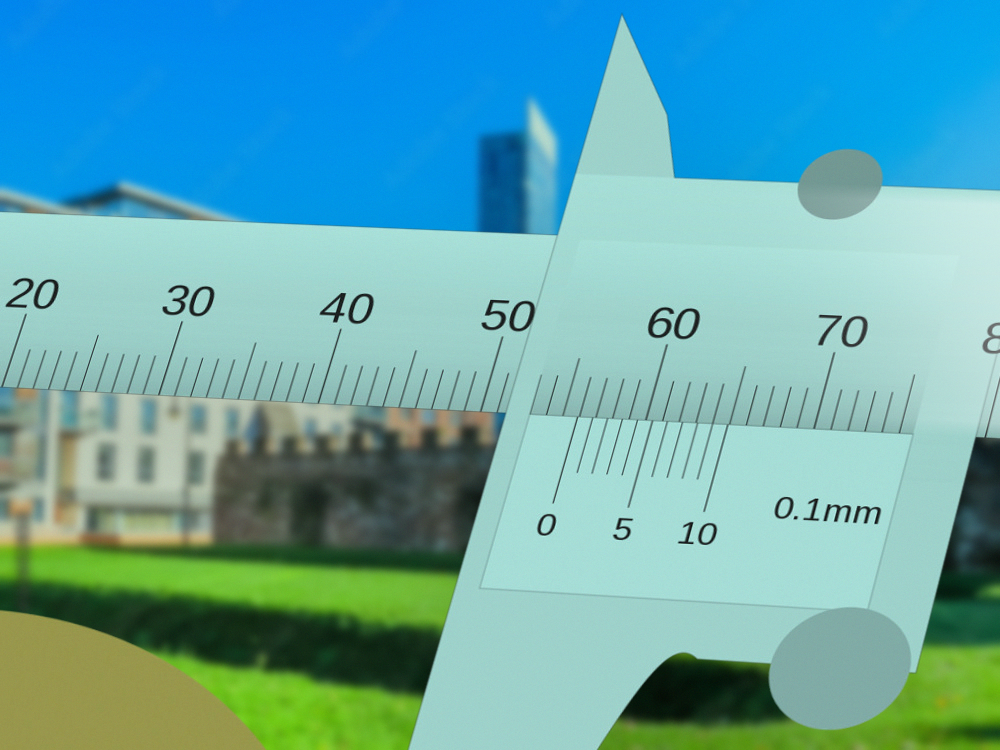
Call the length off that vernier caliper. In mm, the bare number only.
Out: 55.9
